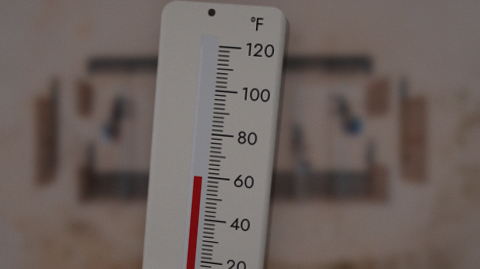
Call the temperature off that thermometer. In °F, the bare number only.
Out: 60
